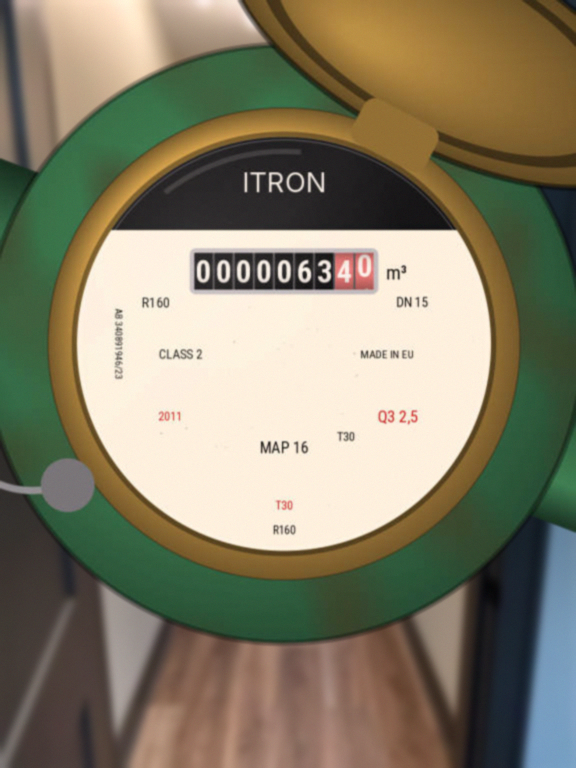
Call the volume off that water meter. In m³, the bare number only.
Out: 63.40
